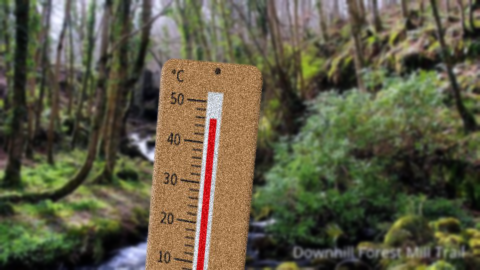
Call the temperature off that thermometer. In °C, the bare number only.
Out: 46
